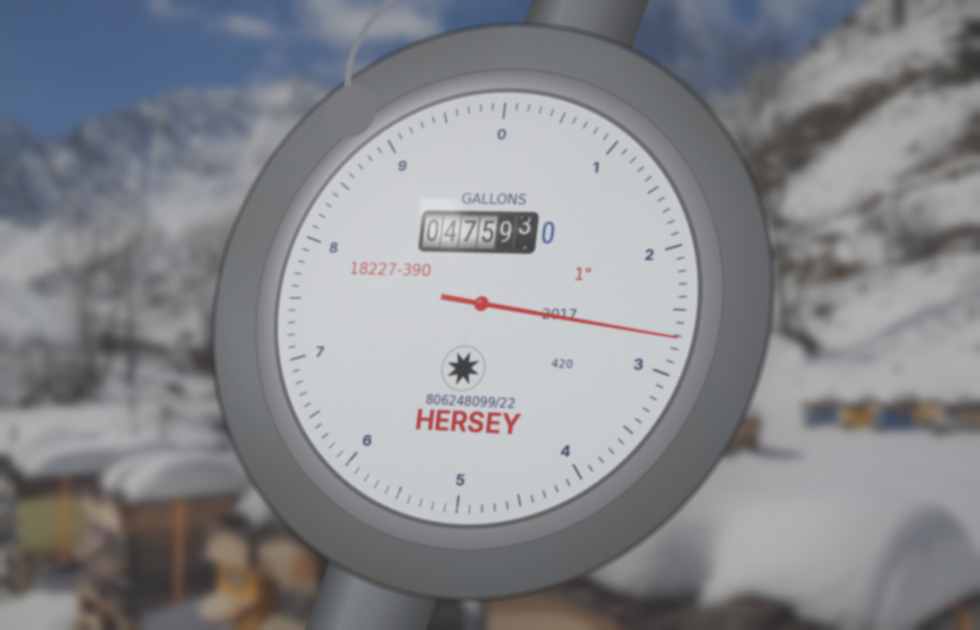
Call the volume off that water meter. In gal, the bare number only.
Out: 475932.7
